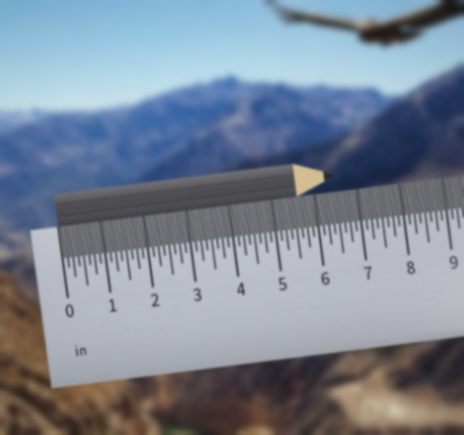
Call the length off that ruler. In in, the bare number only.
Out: 6.5
